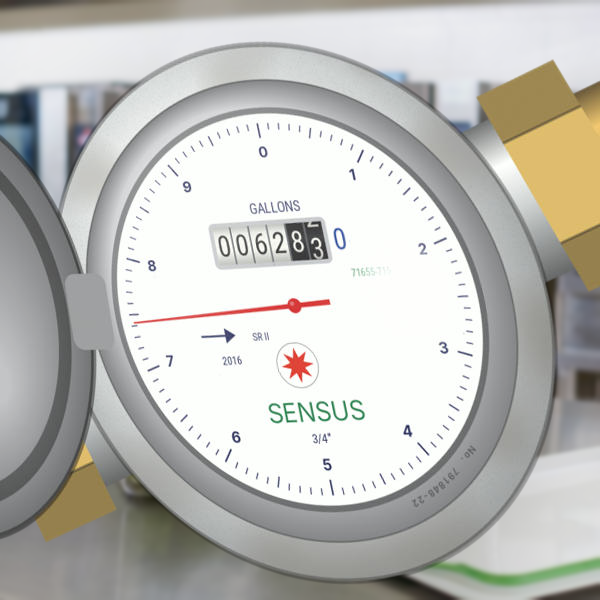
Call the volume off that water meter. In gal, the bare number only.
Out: 62827.4
